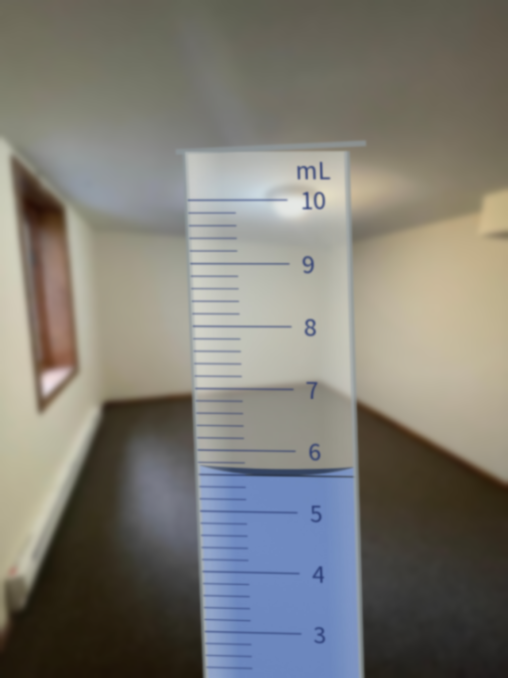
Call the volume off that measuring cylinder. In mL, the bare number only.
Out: 5.6
